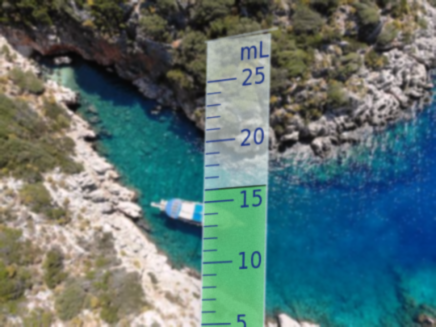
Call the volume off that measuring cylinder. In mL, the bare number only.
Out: 16
